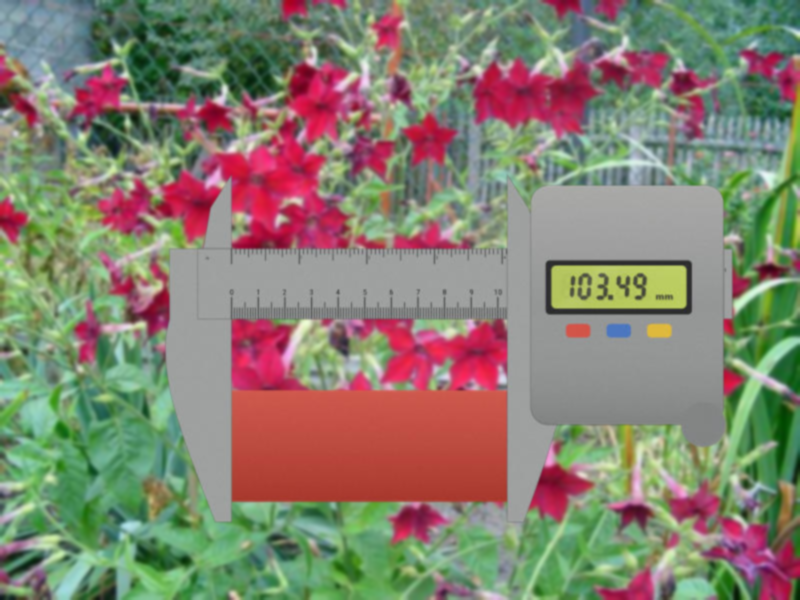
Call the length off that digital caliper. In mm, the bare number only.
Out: 103.49
